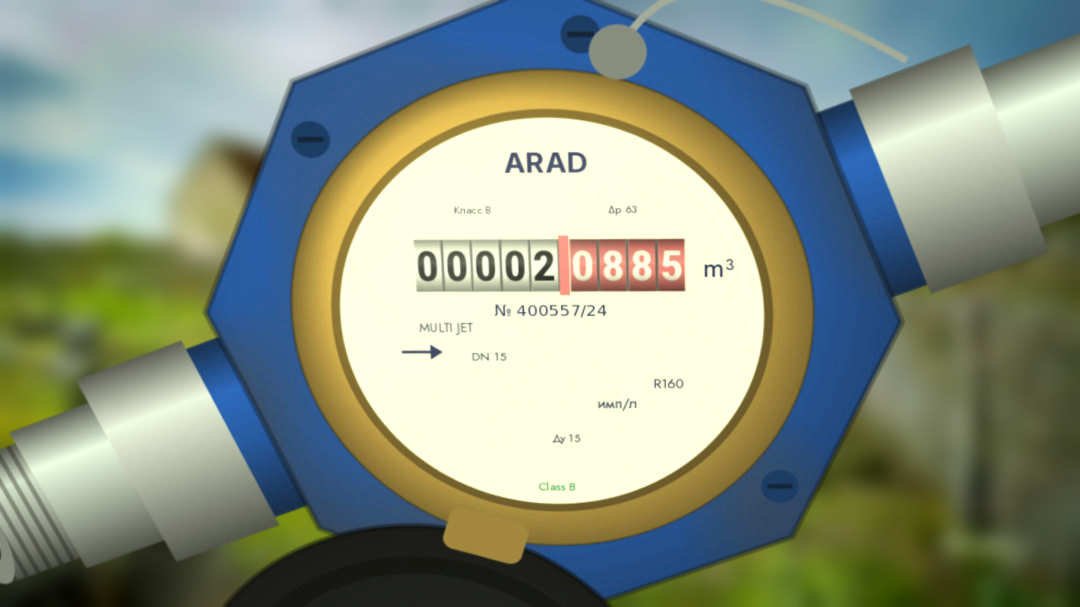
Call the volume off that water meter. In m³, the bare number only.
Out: 2.0885
